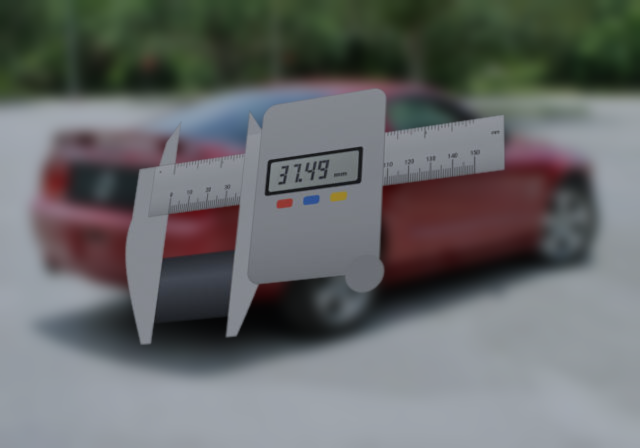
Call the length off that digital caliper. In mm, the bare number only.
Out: 37.49
